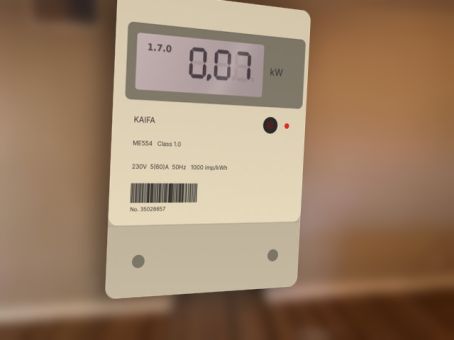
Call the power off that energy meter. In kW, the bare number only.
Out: 0.07
